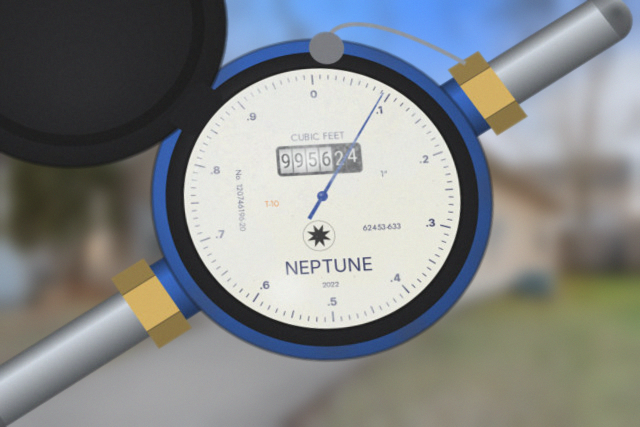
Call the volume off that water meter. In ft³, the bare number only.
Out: 995624.09
